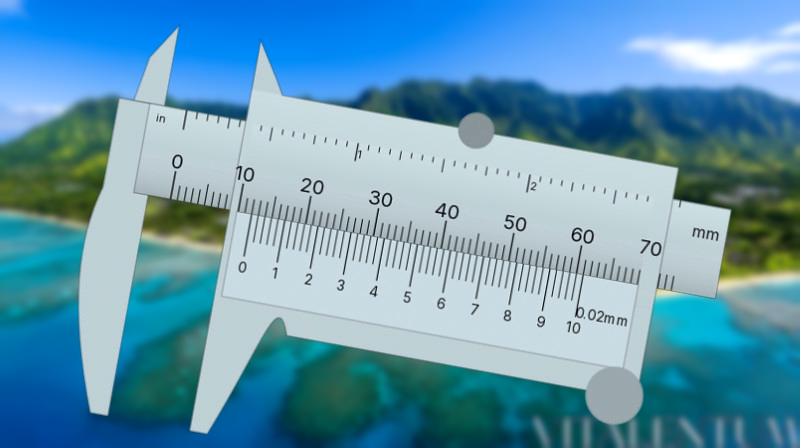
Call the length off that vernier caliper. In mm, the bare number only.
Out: 12.0
